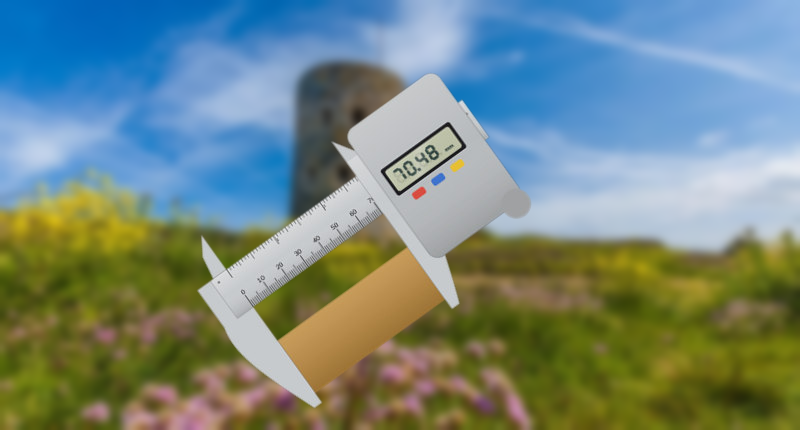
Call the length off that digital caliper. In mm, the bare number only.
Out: 70.48
